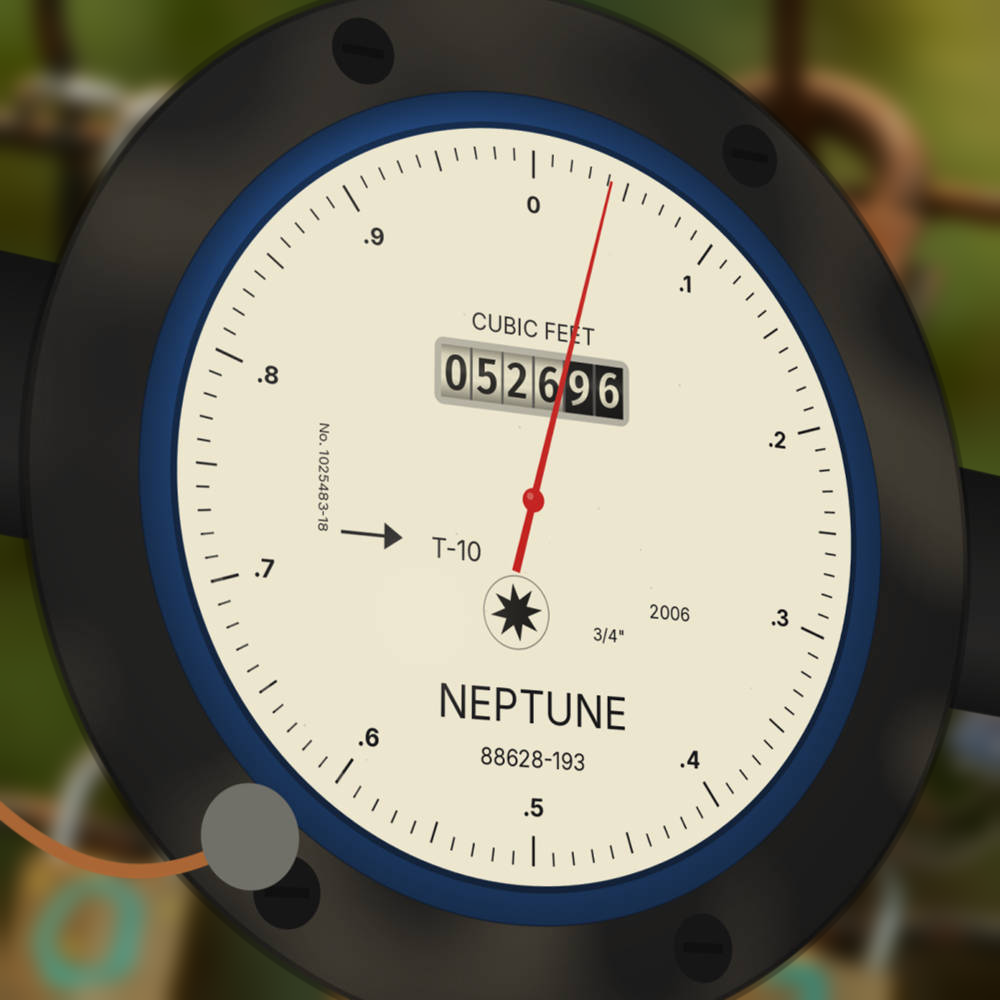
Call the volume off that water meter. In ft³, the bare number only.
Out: 52696.04
